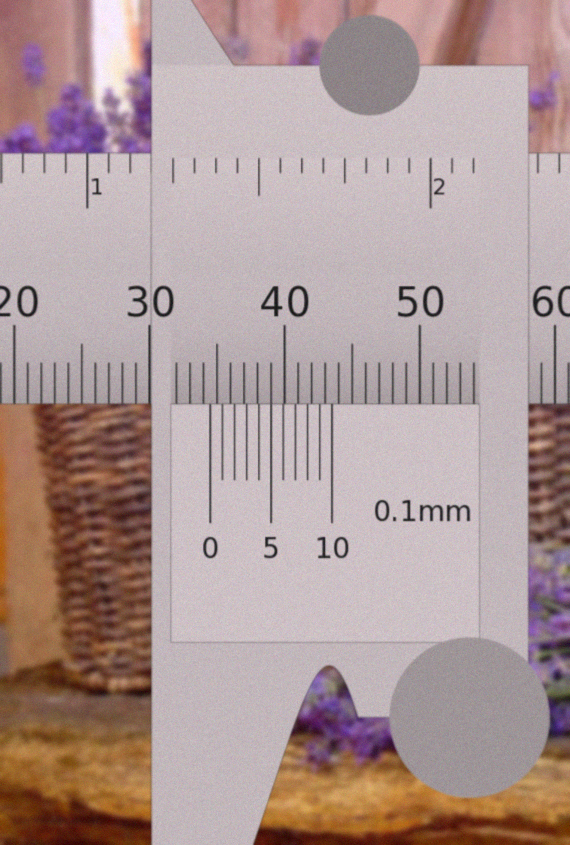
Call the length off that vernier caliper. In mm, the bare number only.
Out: 34.5
